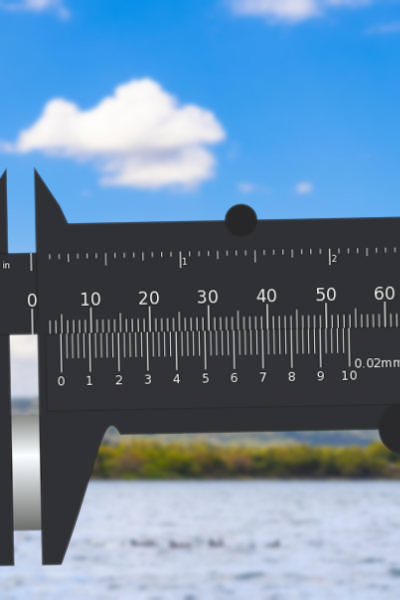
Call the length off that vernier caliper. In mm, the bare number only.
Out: 4.8
